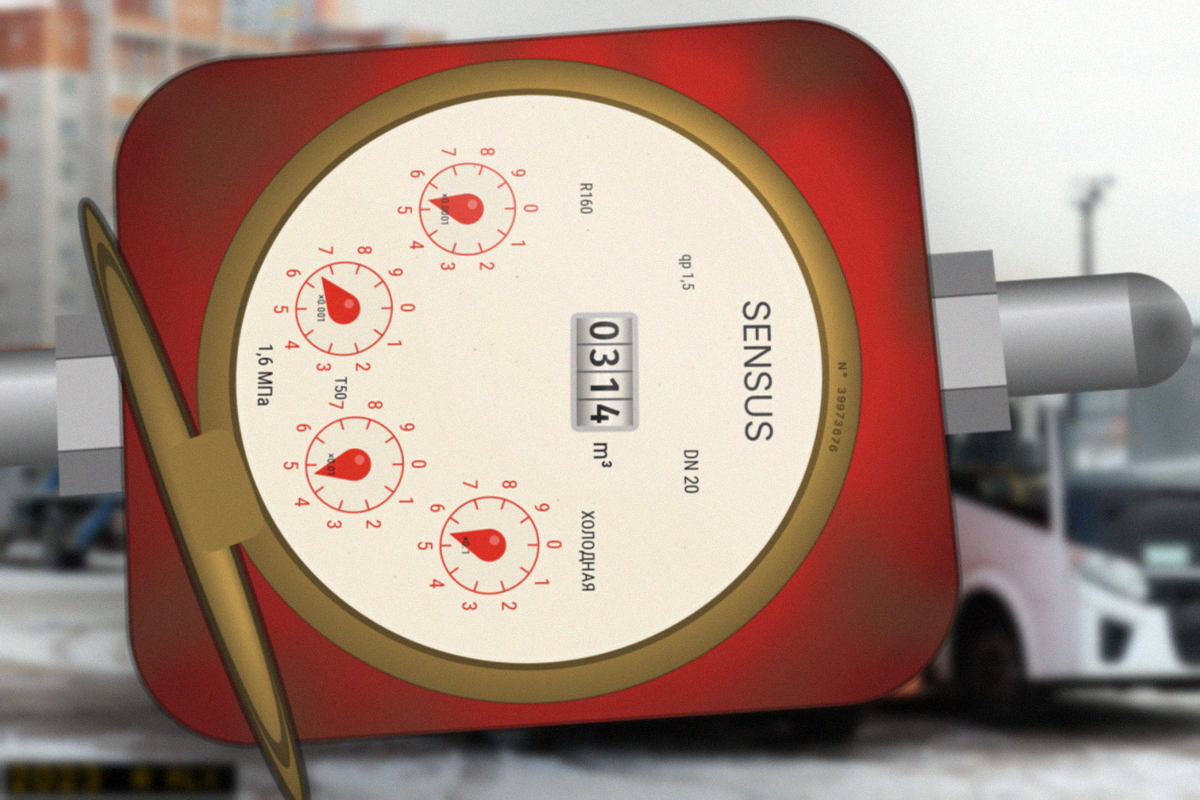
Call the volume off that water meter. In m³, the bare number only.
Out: 314.5465
